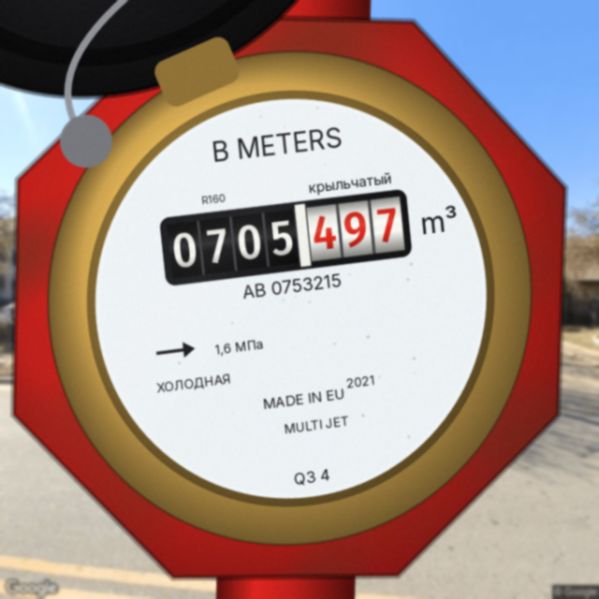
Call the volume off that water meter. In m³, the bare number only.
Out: 705.497
